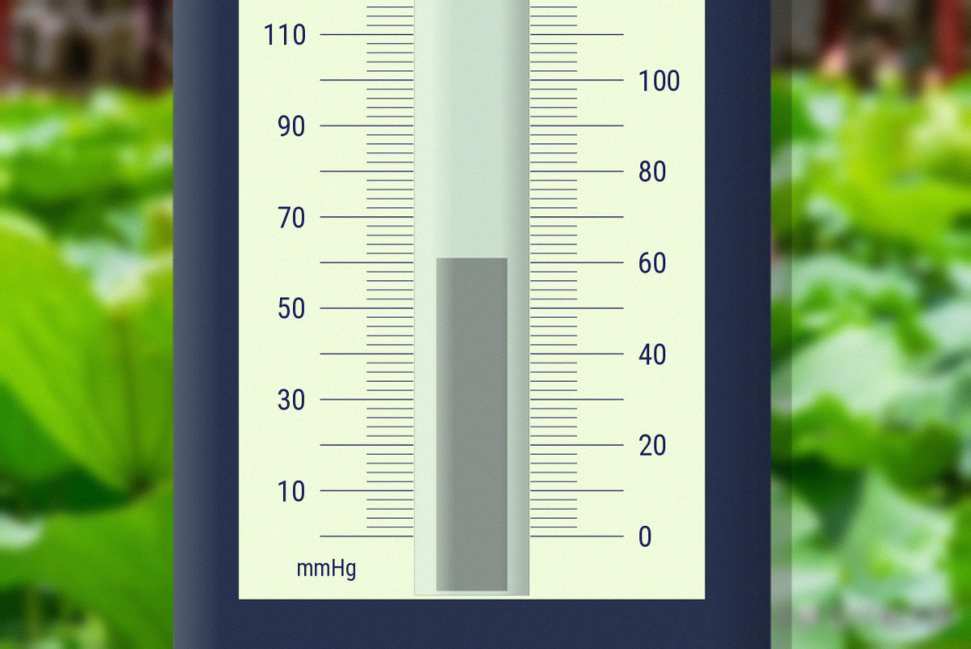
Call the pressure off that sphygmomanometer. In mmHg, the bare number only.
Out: 61
